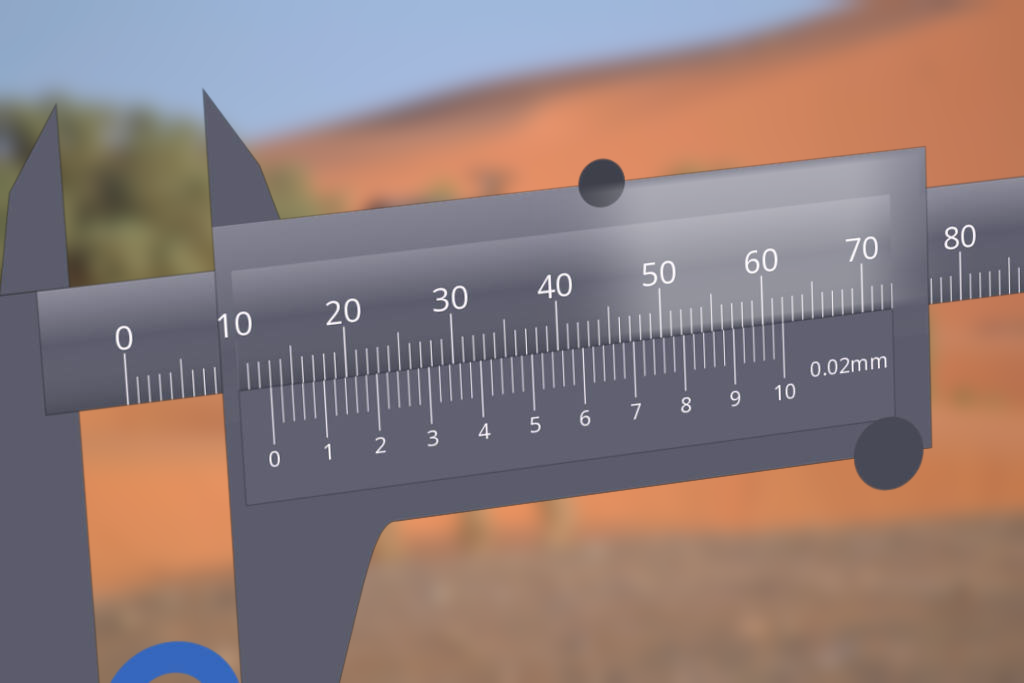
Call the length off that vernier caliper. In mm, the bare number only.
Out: 13.0
